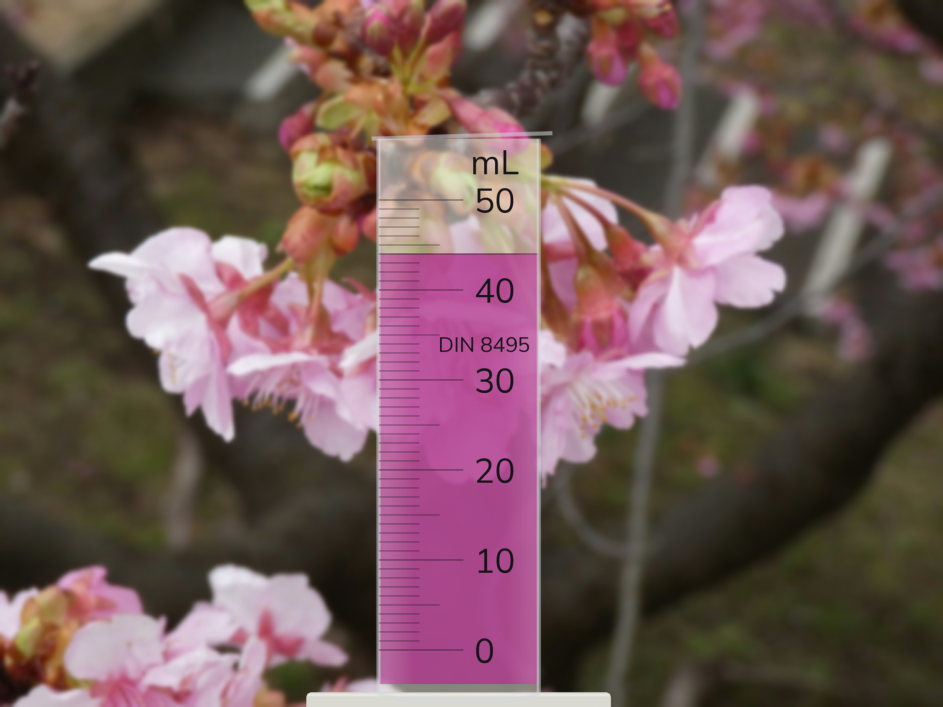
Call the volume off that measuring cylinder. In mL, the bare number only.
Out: 44
